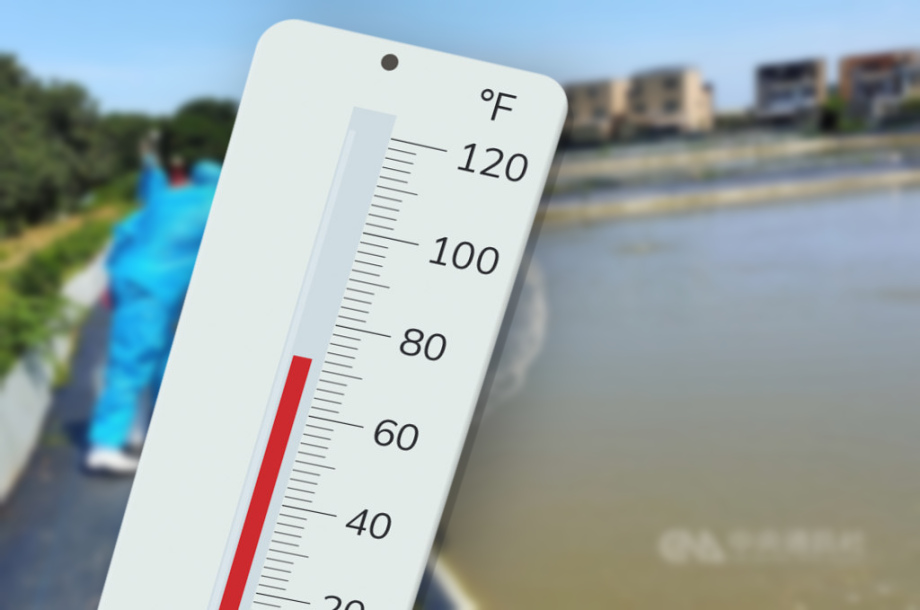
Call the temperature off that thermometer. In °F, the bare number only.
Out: 72
